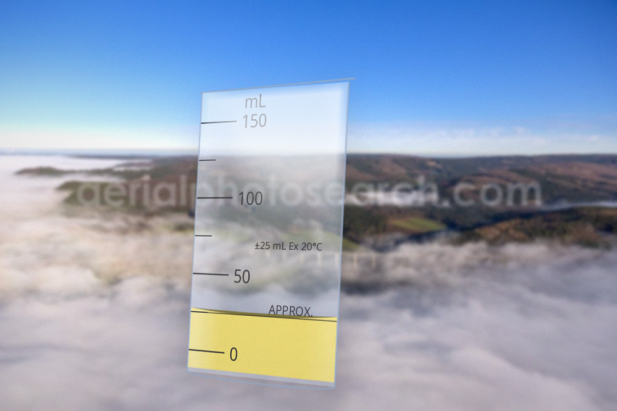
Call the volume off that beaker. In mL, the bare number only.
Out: 25
